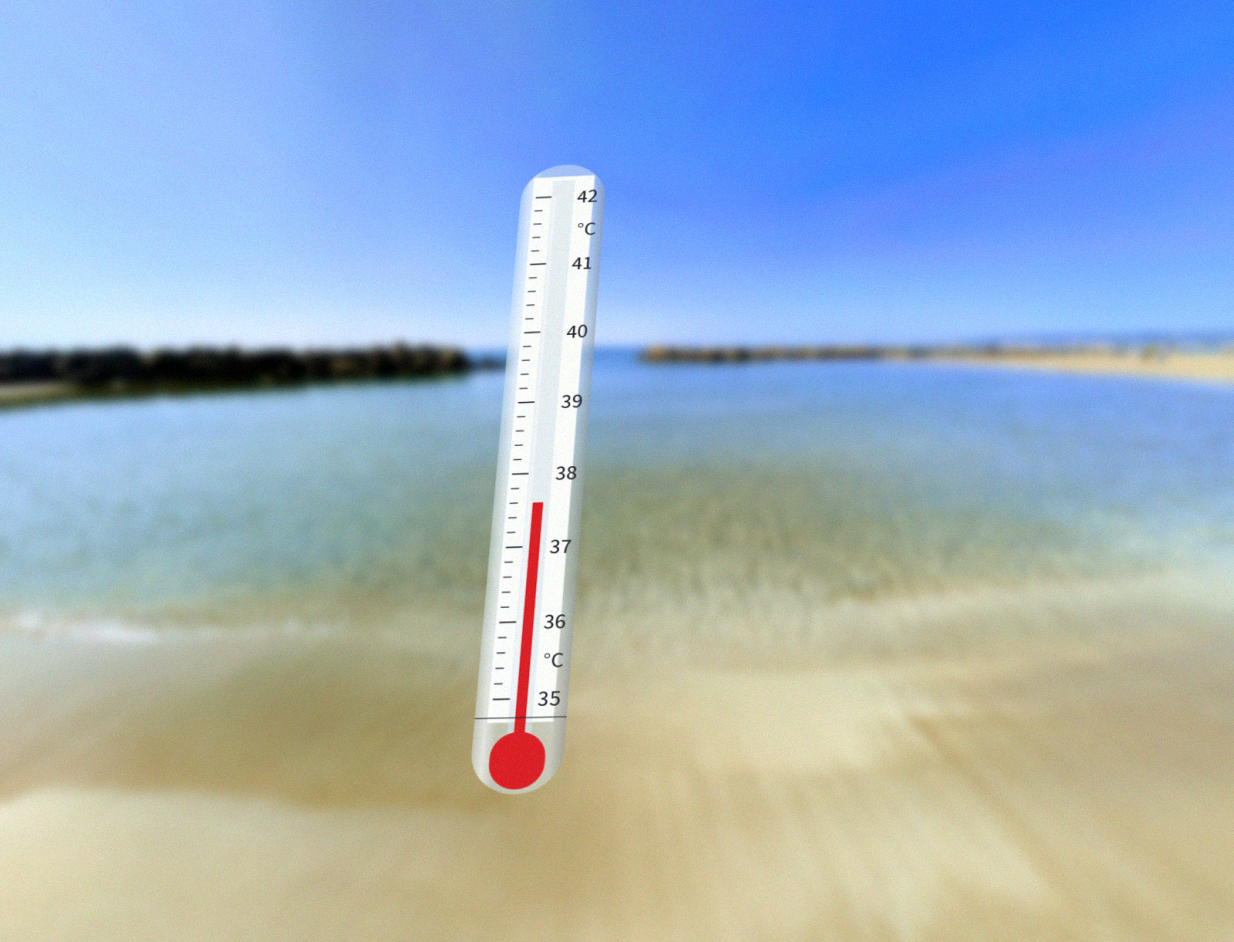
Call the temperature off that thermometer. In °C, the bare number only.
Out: 37.6
